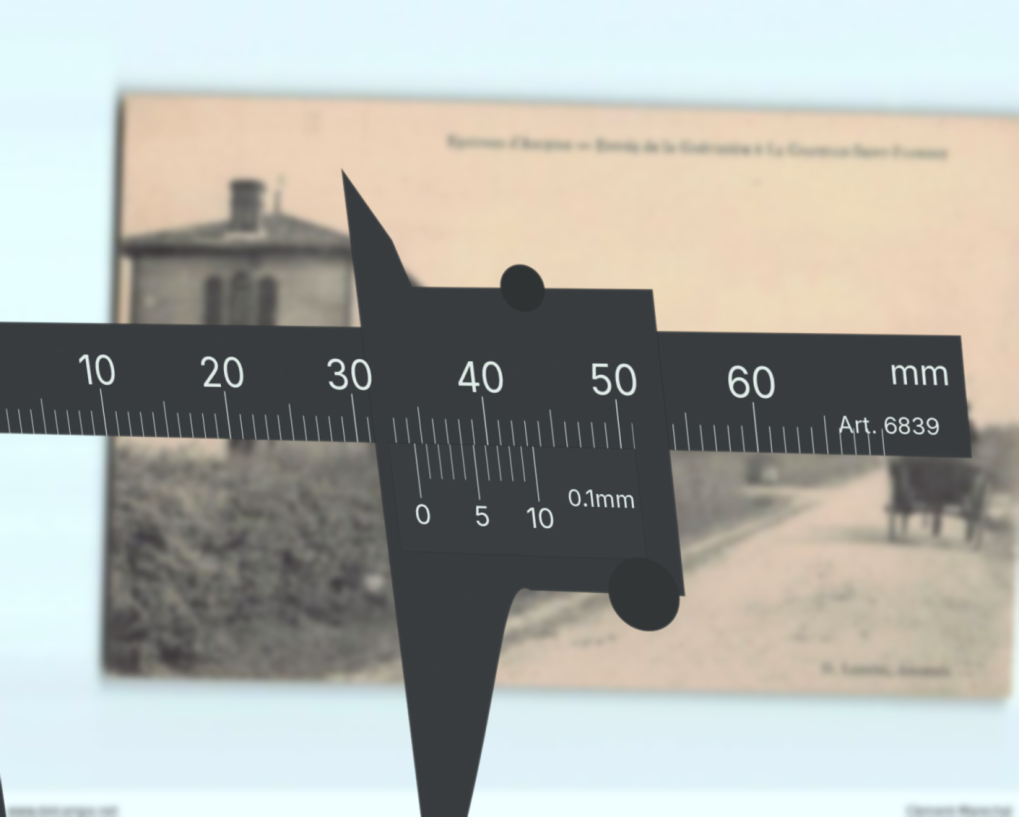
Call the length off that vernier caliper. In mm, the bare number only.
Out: 34.4
